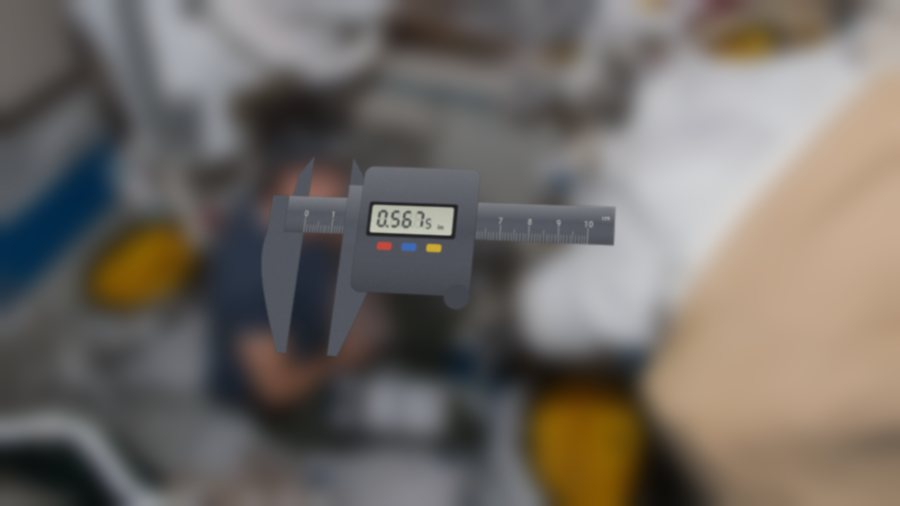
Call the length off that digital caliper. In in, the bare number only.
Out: 0.5675
